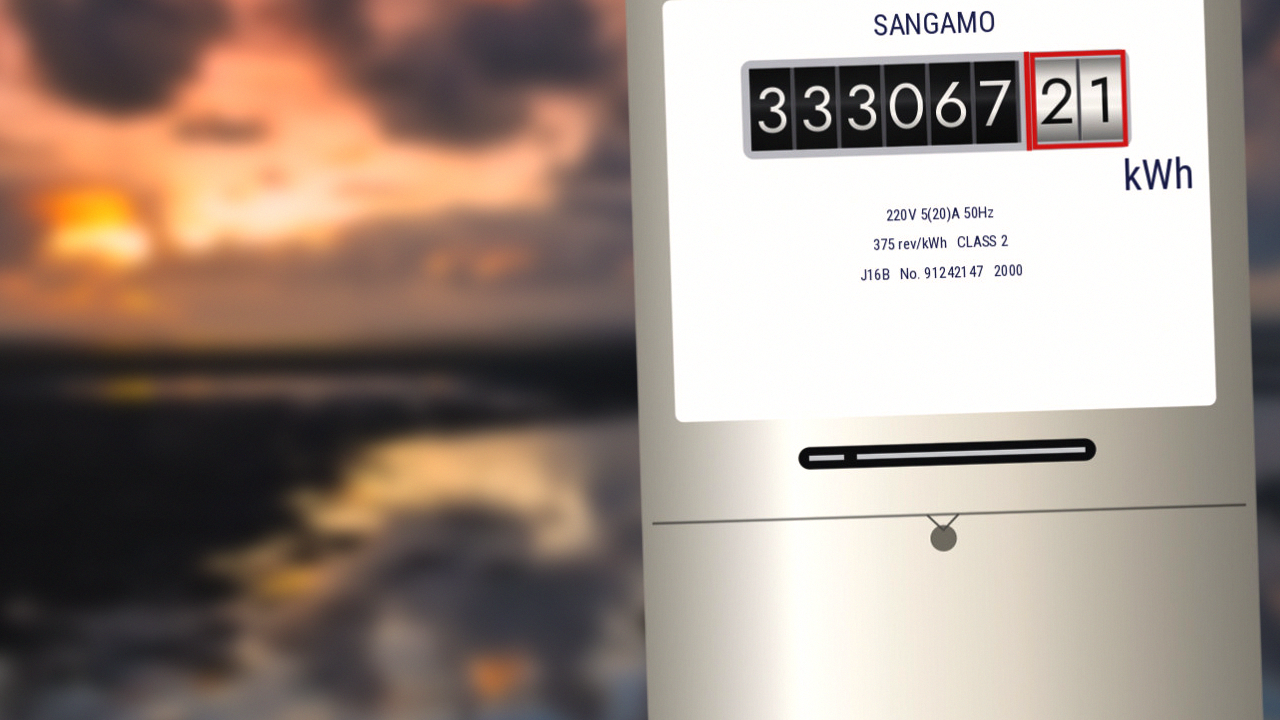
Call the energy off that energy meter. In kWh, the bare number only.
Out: 333067.21
